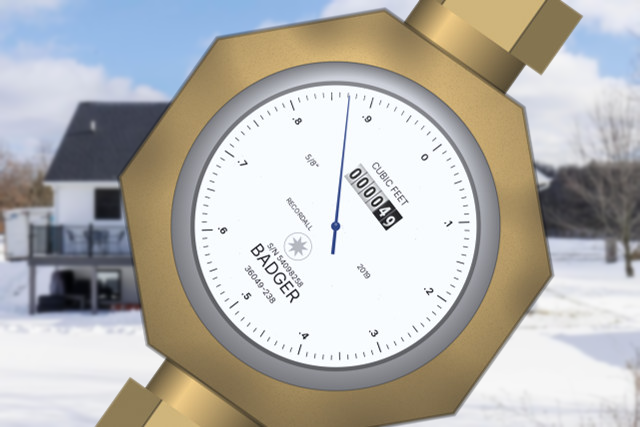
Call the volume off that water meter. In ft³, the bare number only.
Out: 48.87
